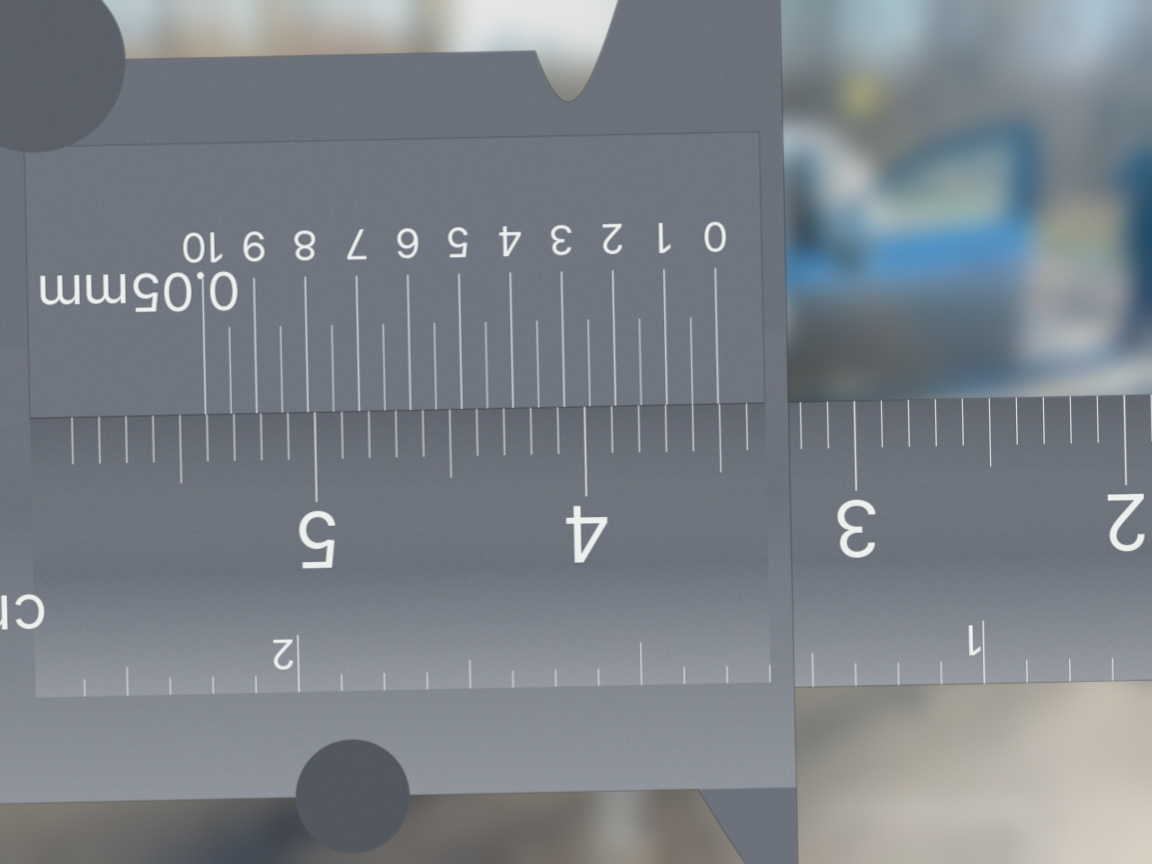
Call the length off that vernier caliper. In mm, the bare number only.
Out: 35.05
